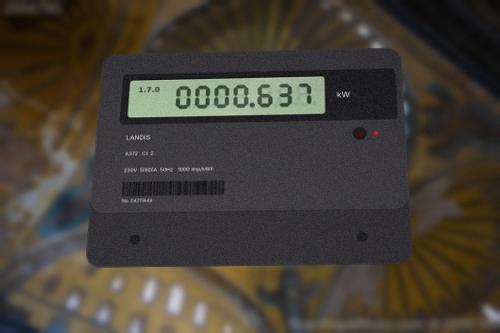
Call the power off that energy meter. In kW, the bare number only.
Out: 0.637
